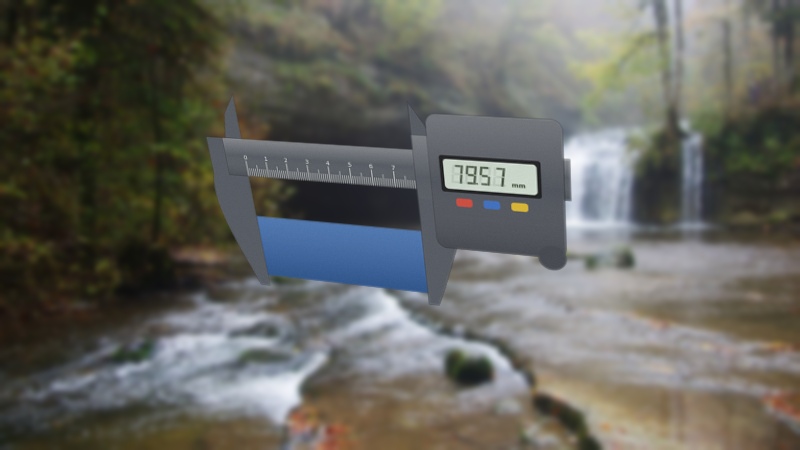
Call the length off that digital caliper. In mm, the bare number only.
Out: 79.57
